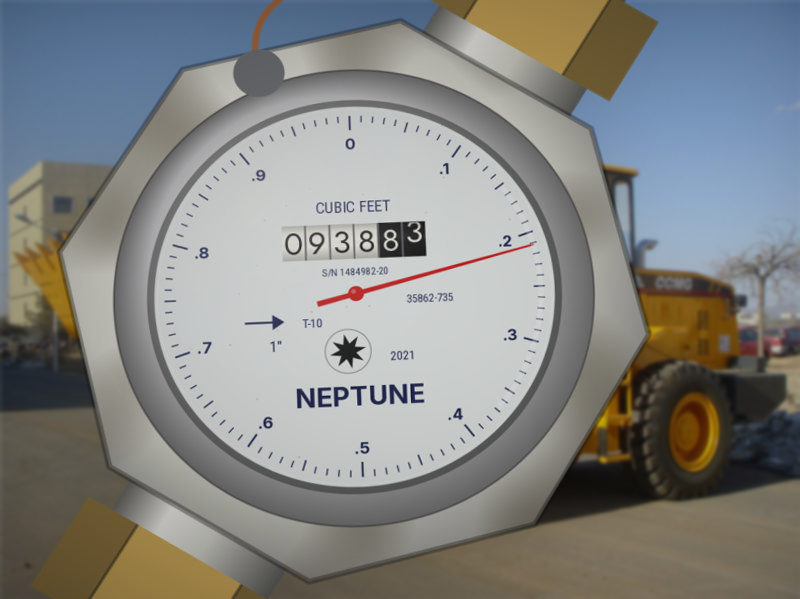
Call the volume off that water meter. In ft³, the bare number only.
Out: 93883.21
